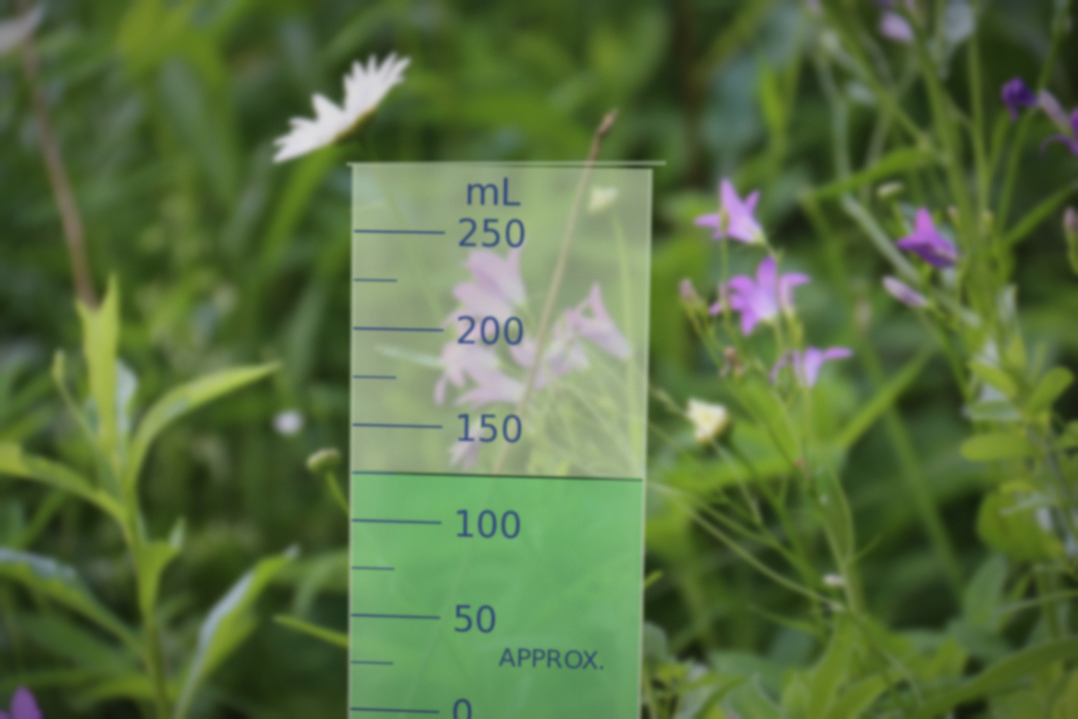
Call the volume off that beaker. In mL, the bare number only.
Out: 125
